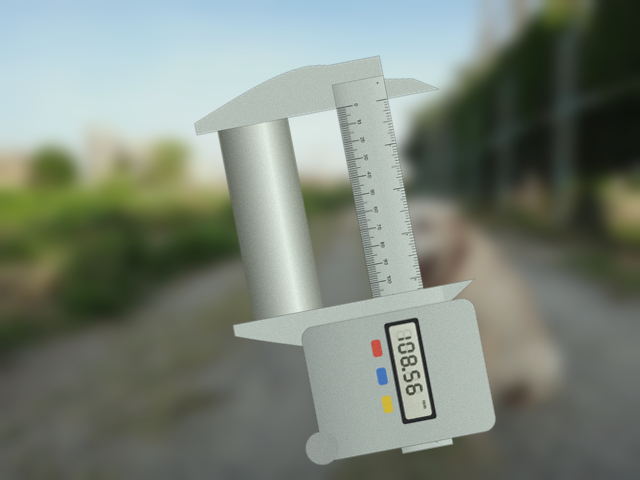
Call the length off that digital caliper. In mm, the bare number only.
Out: 108.56
